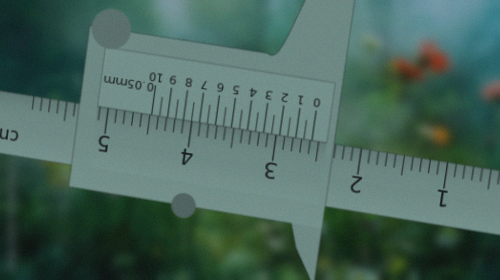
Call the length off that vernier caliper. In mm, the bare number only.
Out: 25.8
